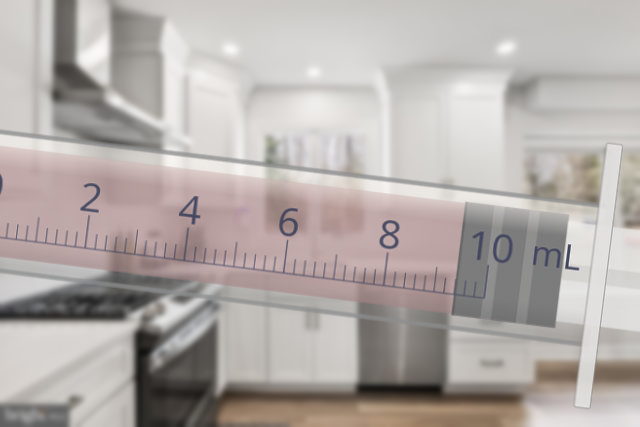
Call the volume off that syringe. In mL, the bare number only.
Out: 9.4
